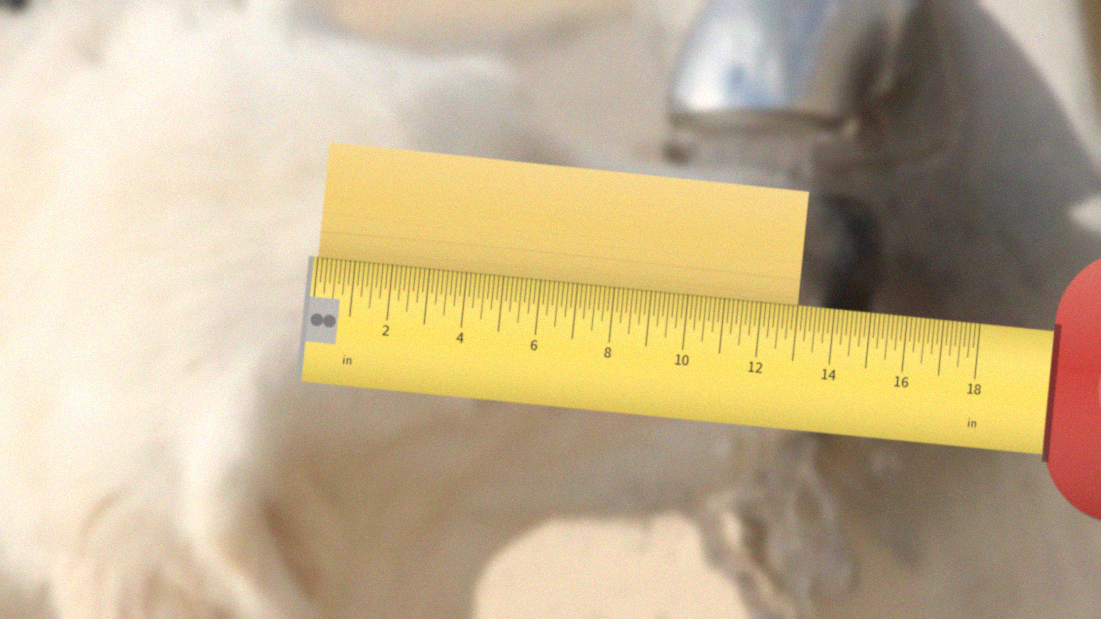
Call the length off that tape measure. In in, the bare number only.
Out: 13
